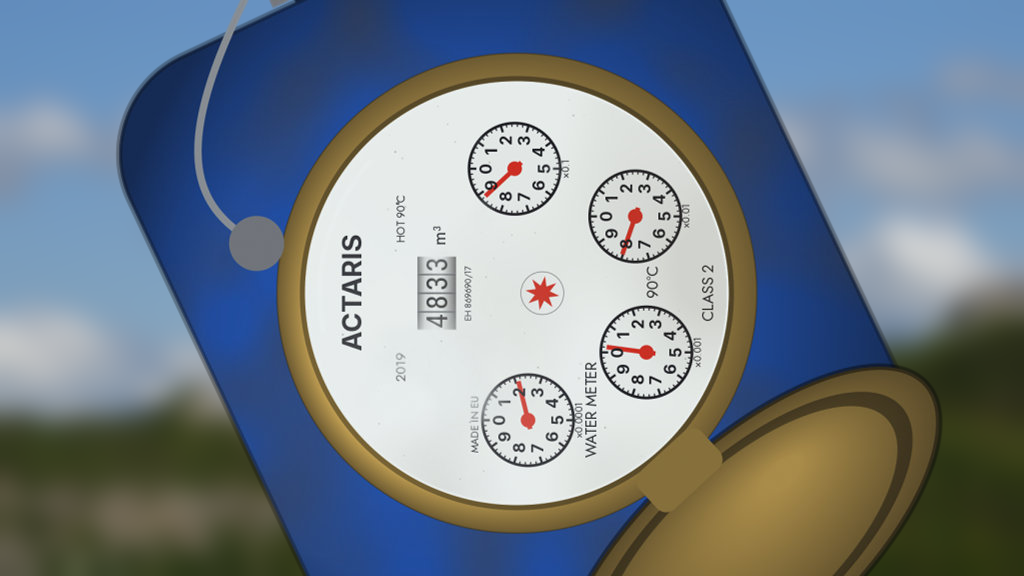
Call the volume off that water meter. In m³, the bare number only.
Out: 4833.8802
